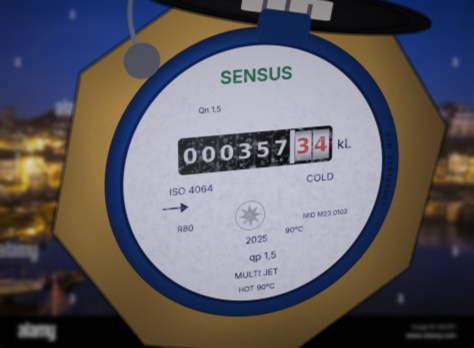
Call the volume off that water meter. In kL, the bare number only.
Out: 357.34
